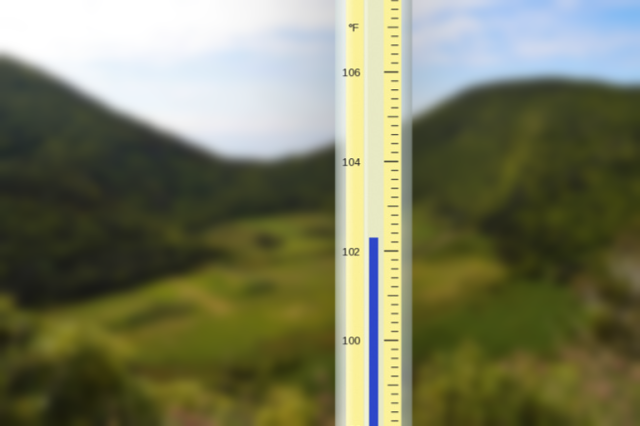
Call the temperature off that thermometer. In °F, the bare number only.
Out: 102.3
